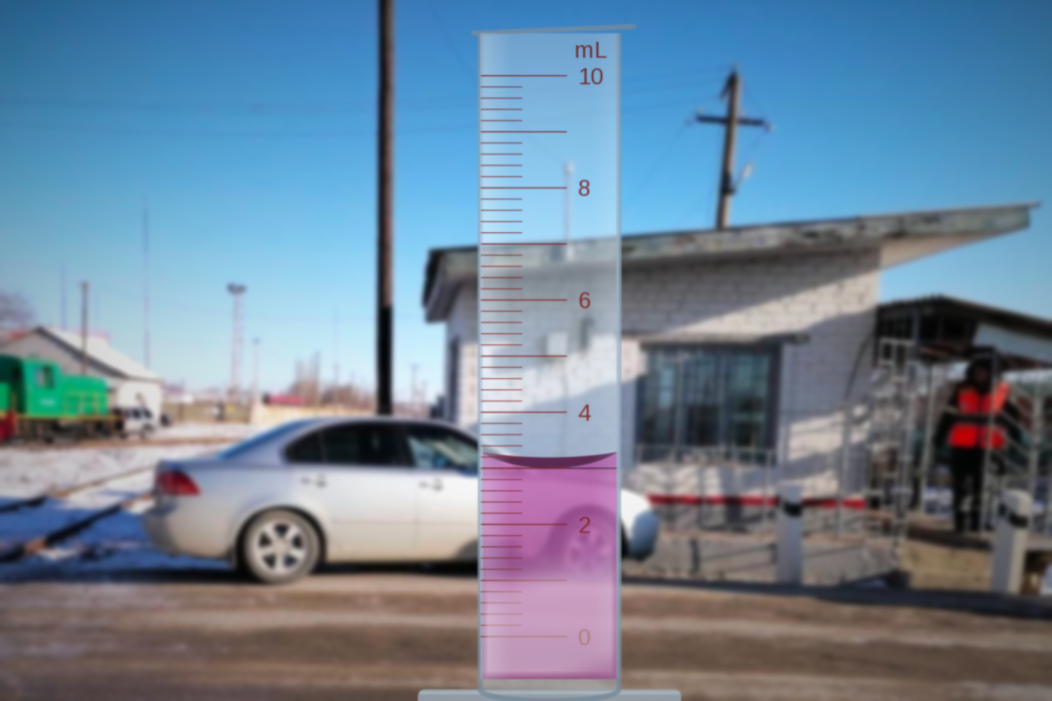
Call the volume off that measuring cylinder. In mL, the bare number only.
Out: 3
